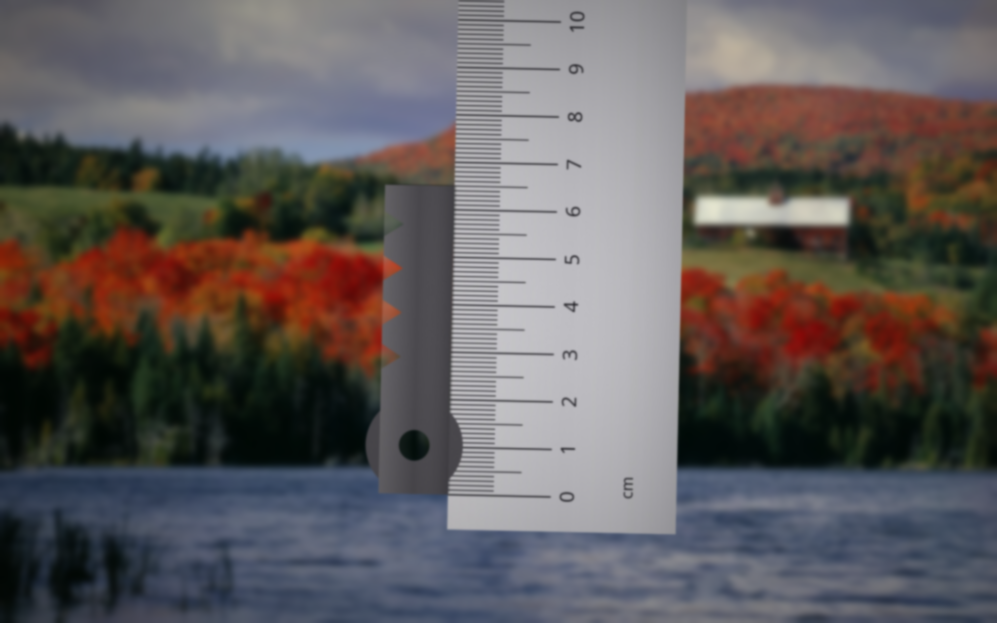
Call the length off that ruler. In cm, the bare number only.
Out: 6.5
